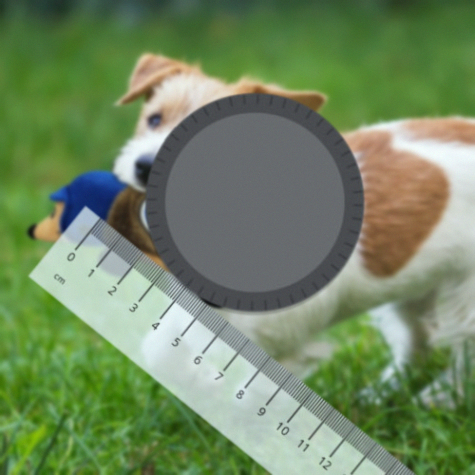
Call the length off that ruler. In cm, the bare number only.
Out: 8
